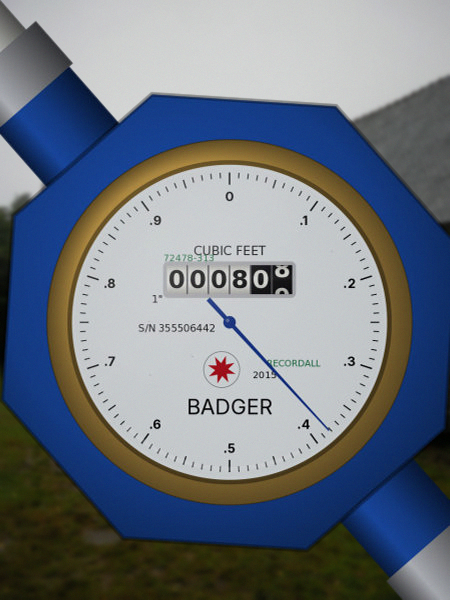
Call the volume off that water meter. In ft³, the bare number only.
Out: 808.38
